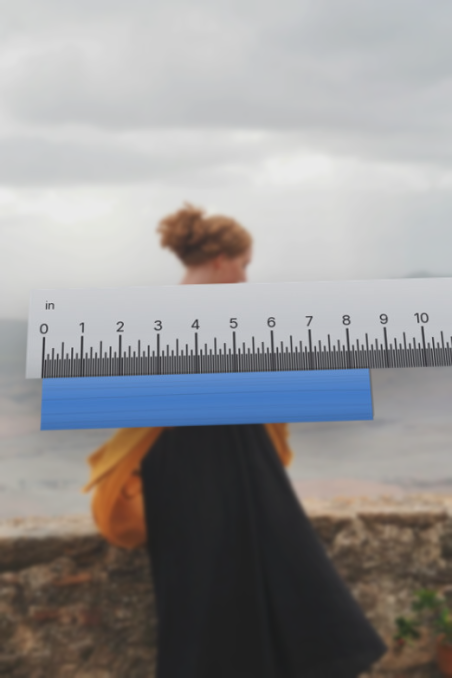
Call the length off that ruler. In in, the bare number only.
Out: 8.5
